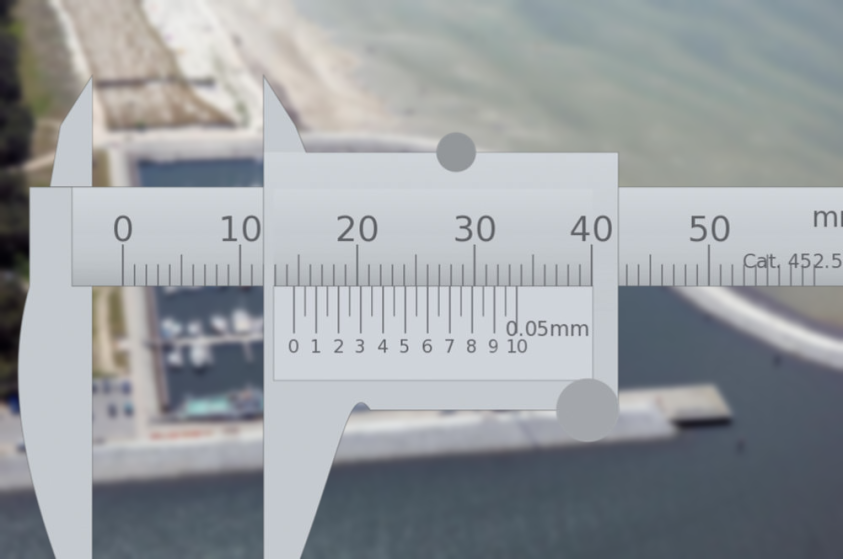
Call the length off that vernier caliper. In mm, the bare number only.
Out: 14.6
